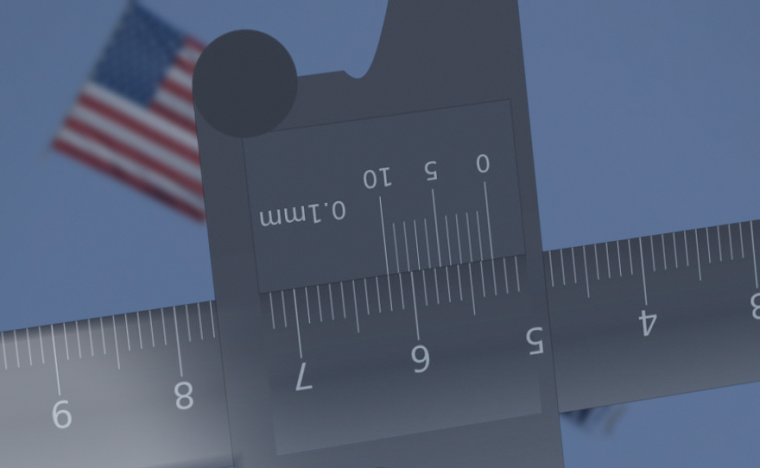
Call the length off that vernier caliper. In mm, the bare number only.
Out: 53.0
